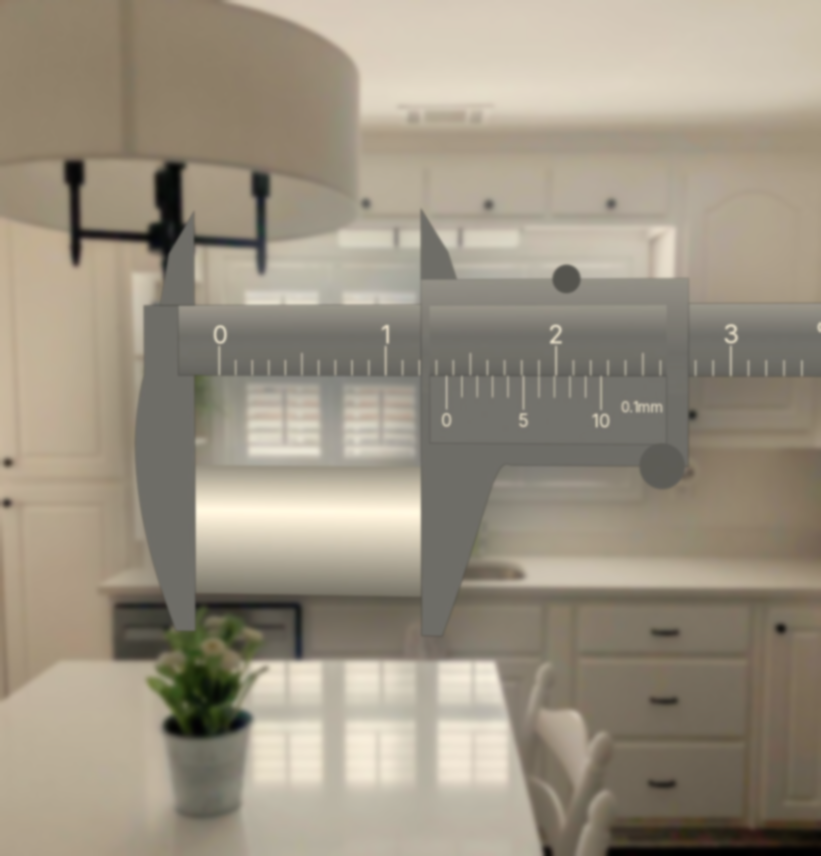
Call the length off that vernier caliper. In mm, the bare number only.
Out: 13.6
